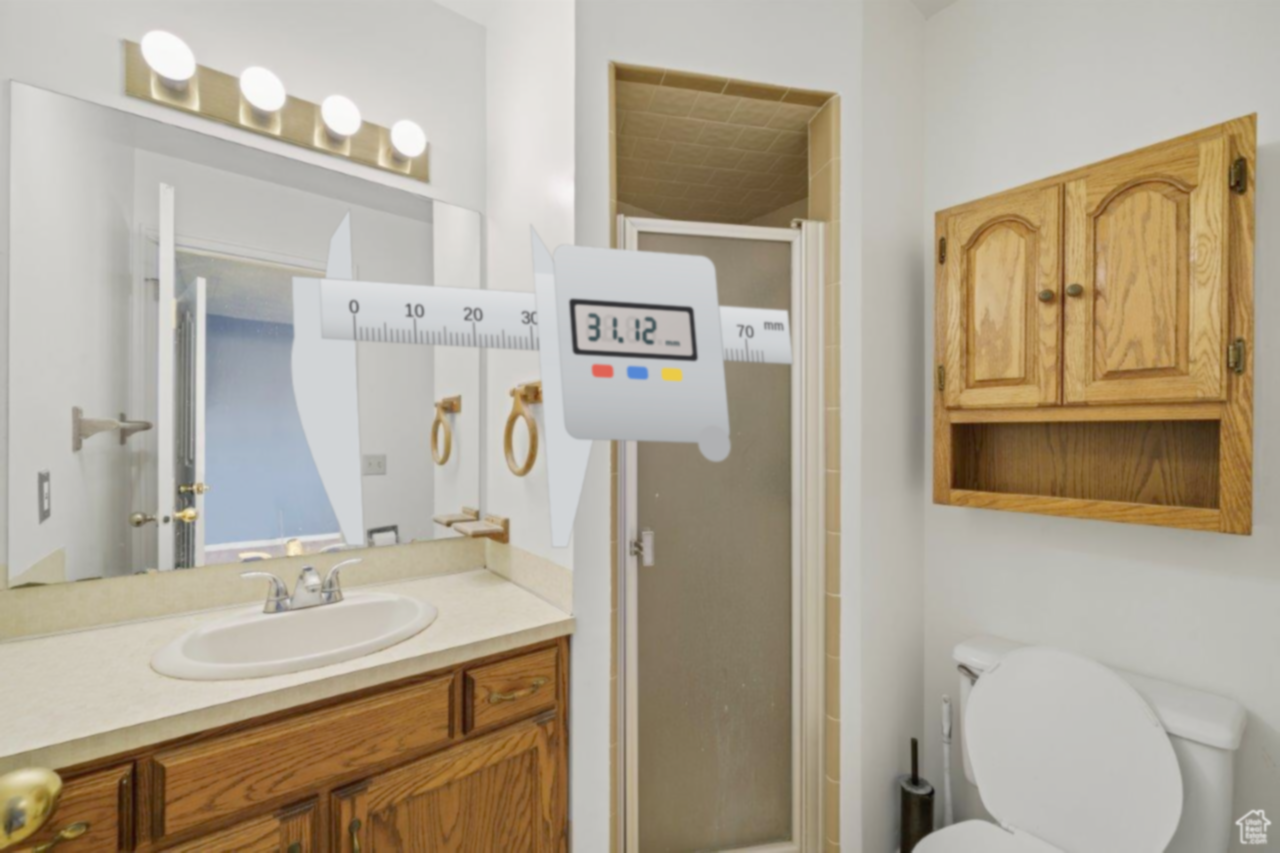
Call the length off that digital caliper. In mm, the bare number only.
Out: 31.12
